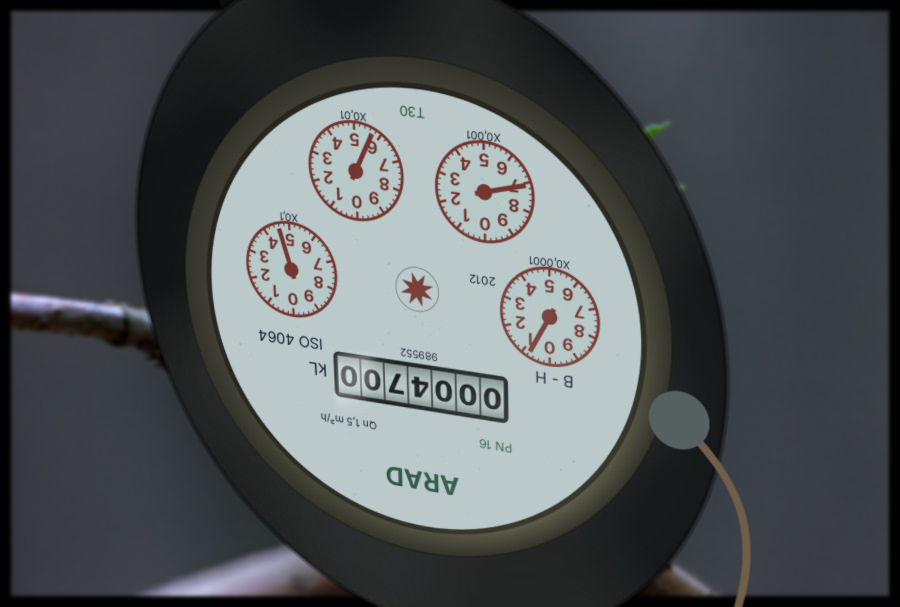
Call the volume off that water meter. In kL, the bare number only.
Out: 4700.4570
